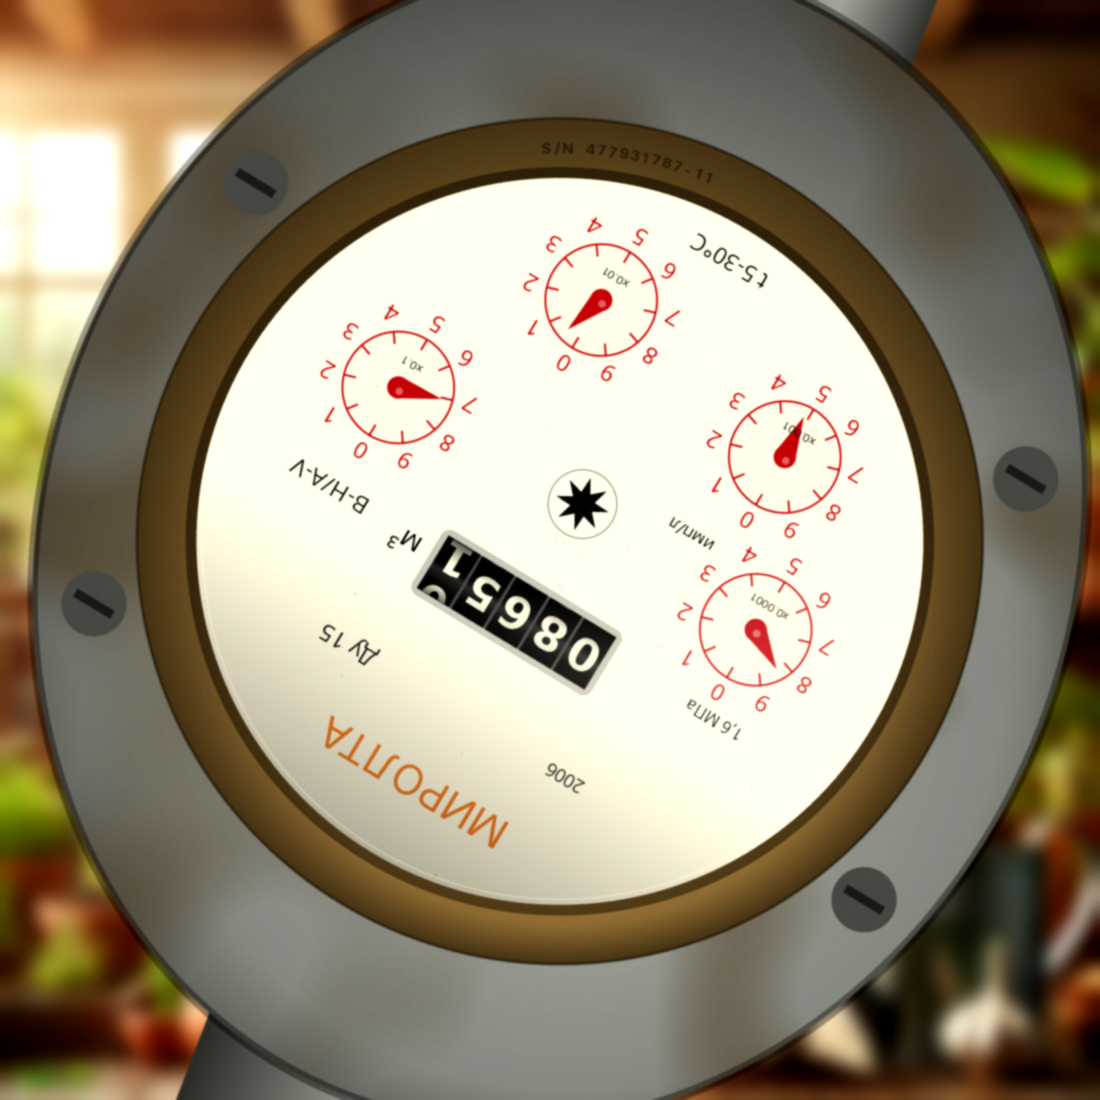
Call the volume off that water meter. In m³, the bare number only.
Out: 8650.7048
